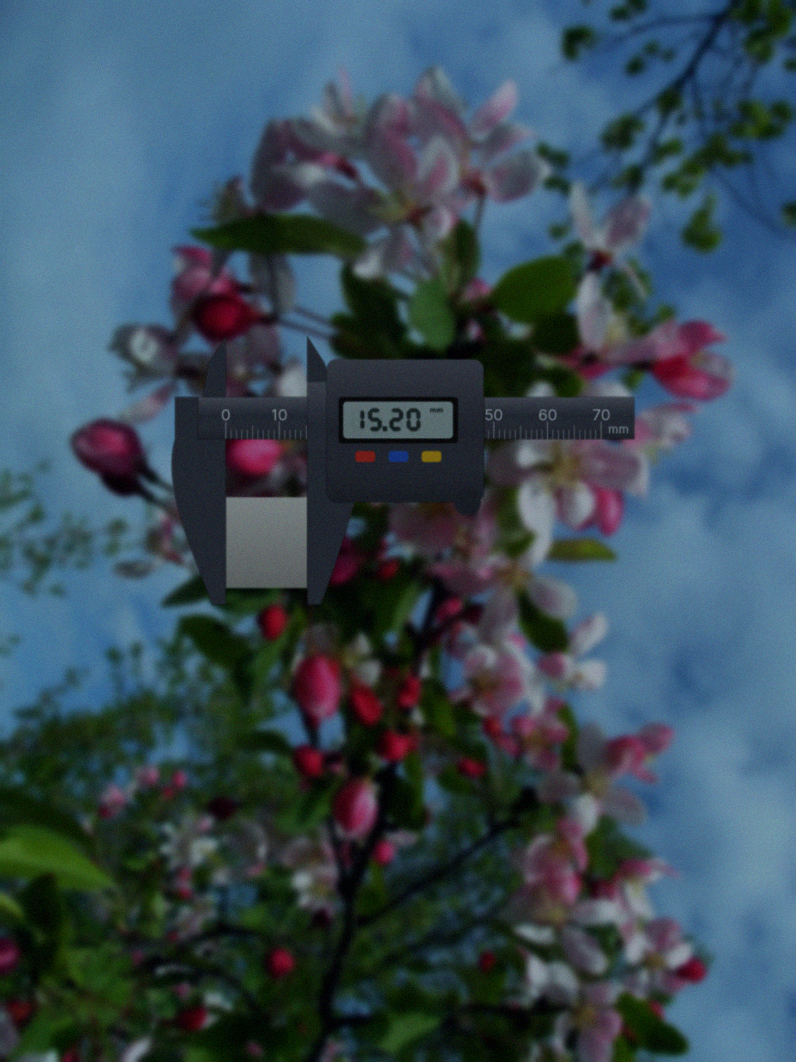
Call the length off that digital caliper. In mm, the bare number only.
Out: 15.20
